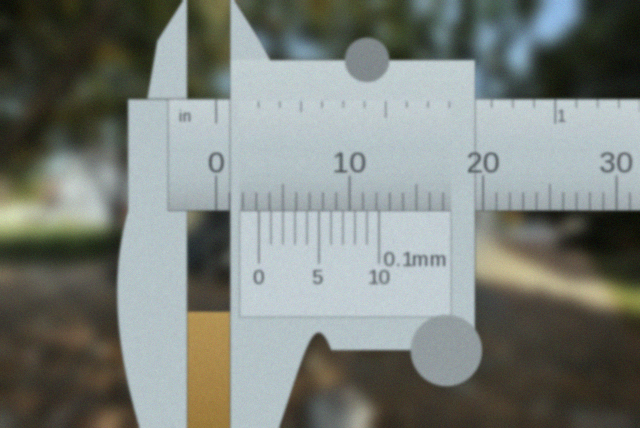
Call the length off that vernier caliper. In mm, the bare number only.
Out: 3.2
